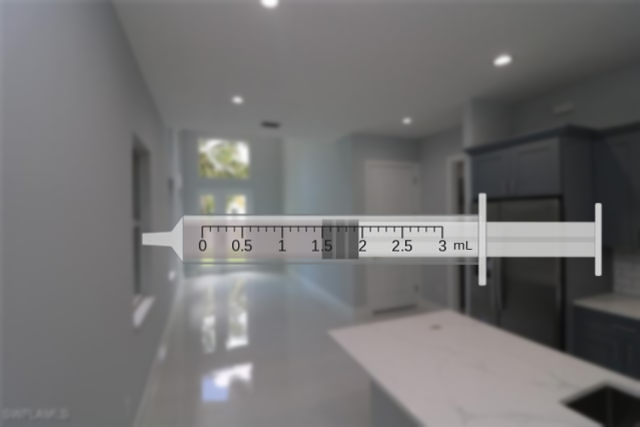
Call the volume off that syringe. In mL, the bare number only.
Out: 1.5
